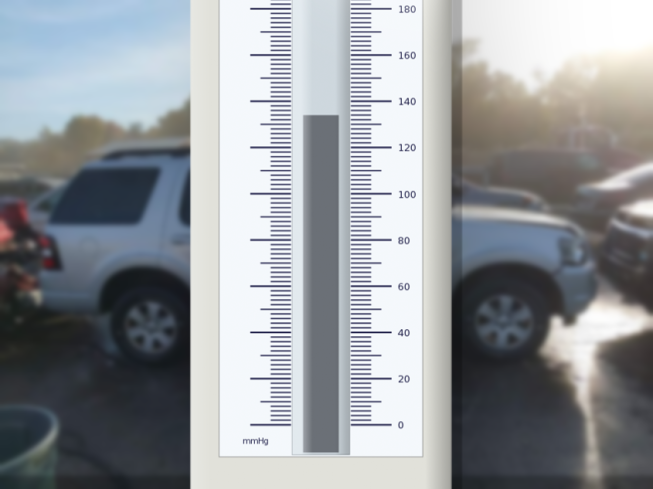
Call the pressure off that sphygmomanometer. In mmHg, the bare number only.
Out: 134
